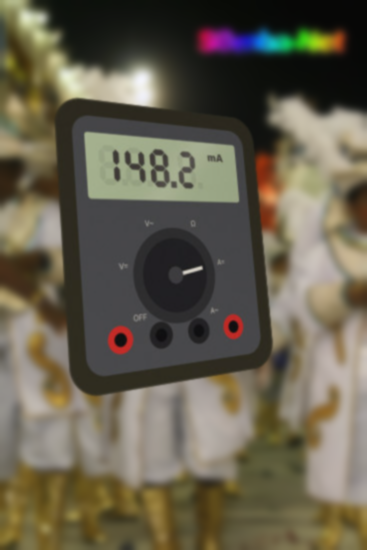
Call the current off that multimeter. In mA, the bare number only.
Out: 148.2
